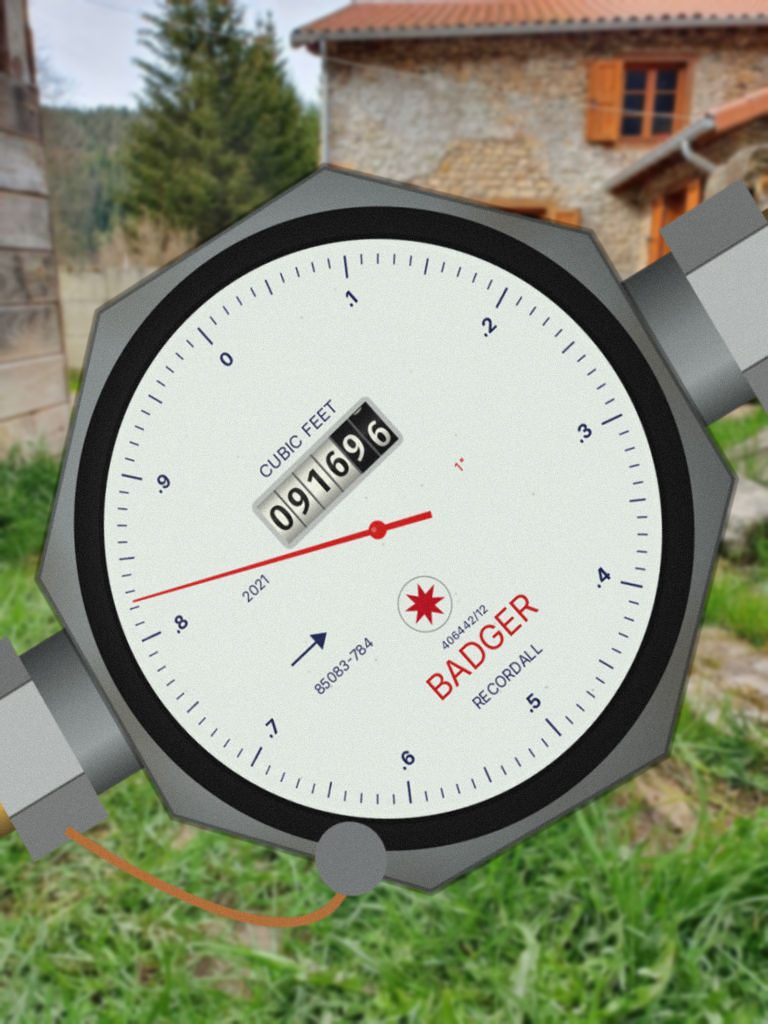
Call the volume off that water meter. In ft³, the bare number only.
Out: 91695.82
